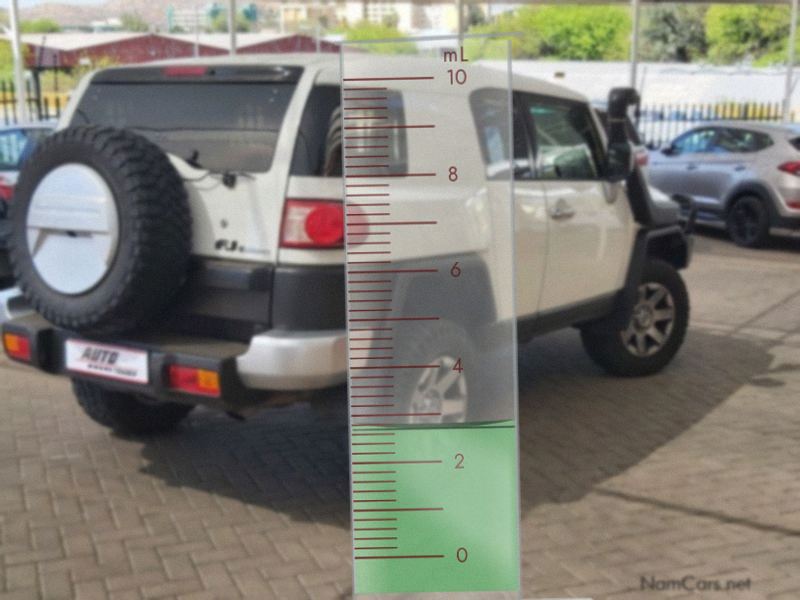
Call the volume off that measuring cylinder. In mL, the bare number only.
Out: 2.7
